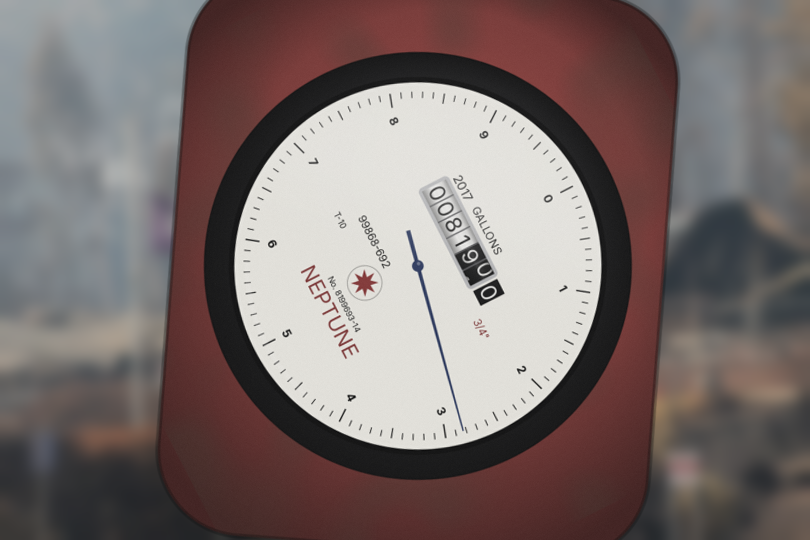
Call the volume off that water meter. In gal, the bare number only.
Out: 81902.8
